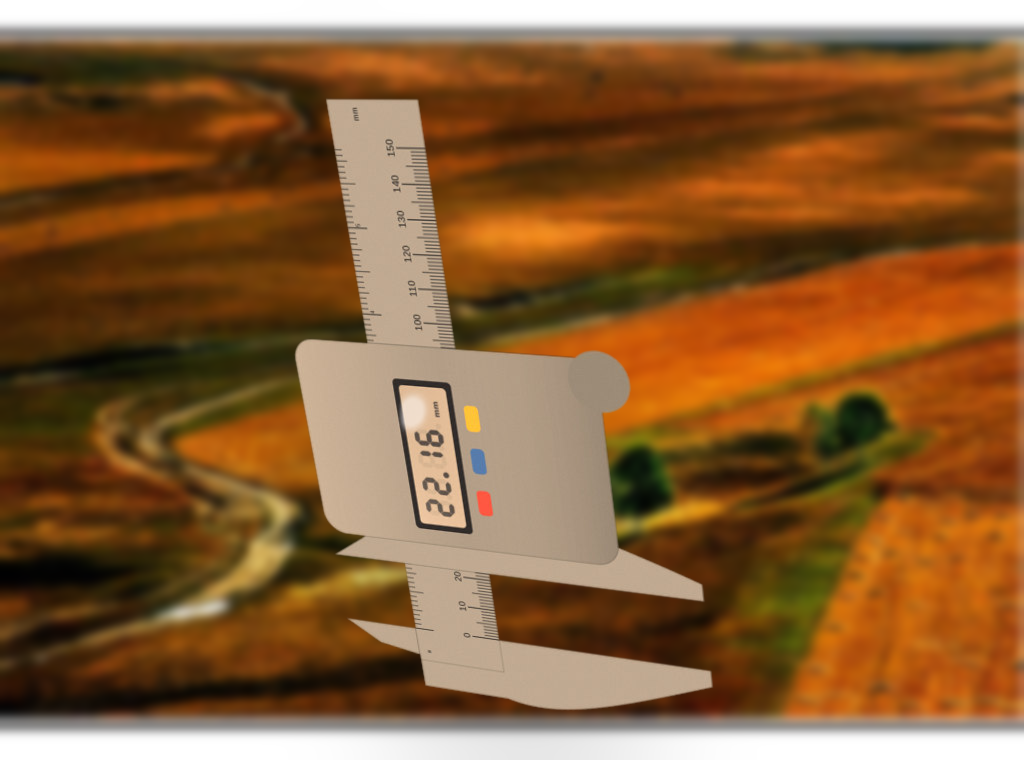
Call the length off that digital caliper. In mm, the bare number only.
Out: 22.16
